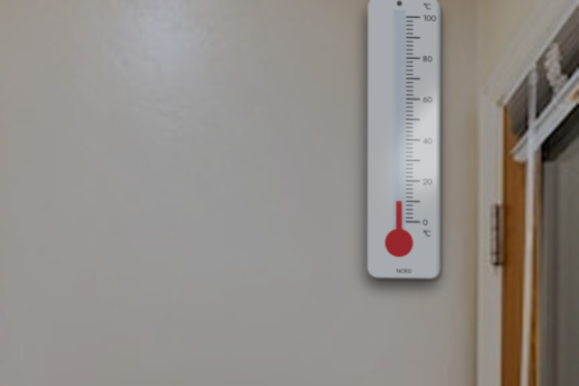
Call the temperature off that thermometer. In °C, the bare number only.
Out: 10
